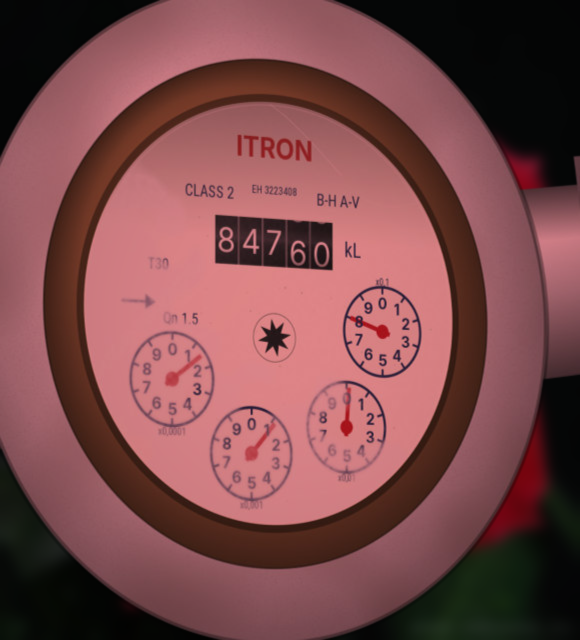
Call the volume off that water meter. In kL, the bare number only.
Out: 84759.8011
